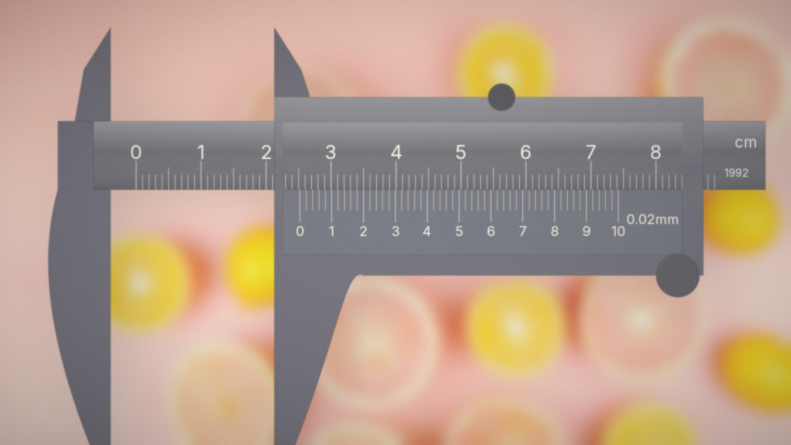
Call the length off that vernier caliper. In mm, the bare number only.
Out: 25.2
